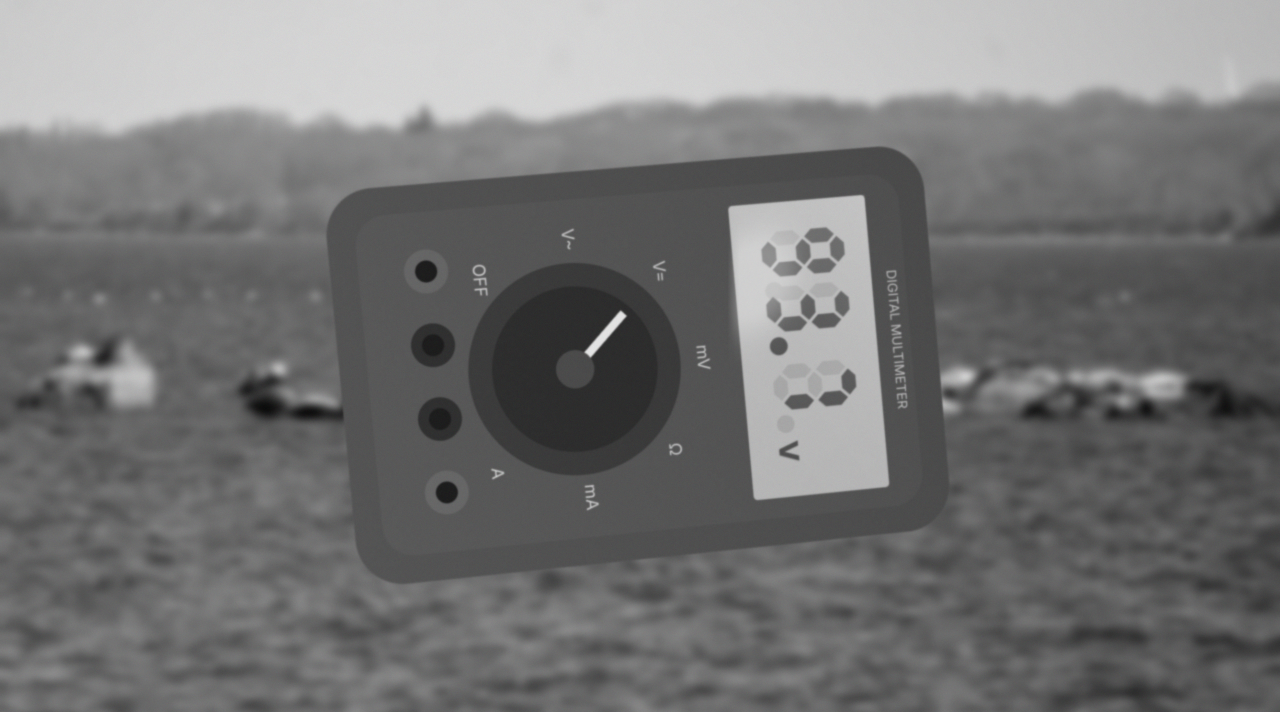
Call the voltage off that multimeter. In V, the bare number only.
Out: 93.7
